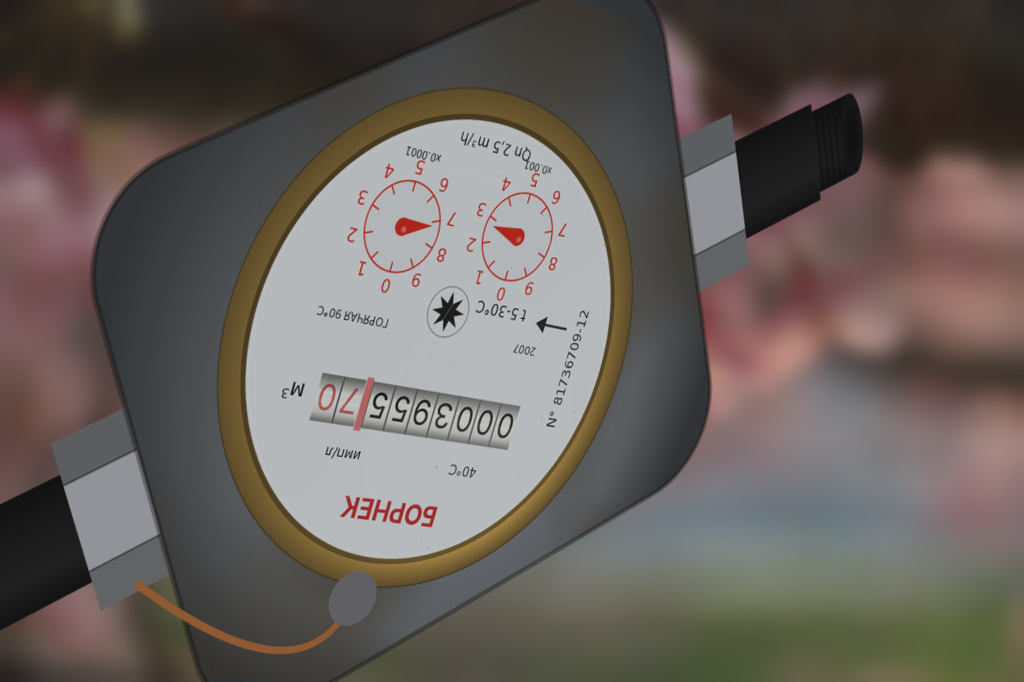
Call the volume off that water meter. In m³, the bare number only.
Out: 3955.7027
